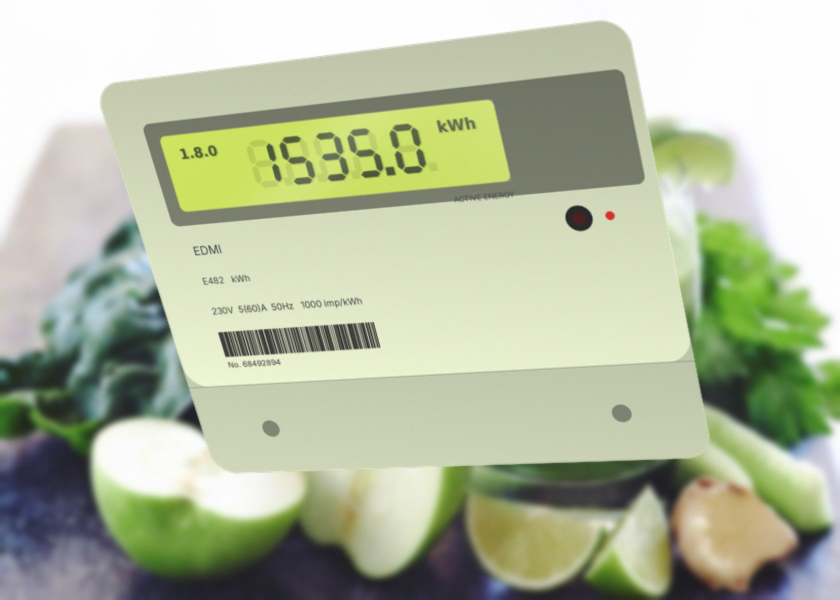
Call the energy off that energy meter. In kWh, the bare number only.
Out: 1535.0
